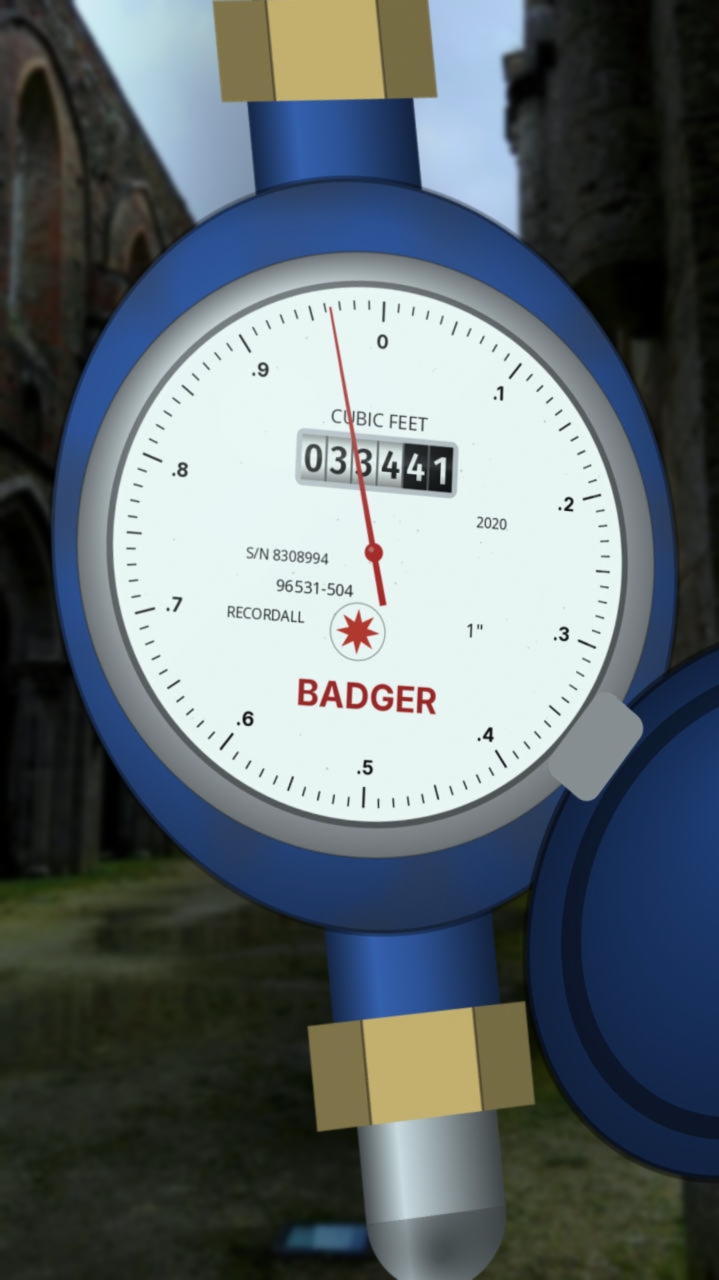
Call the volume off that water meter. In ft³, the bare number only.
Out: 33440.96
